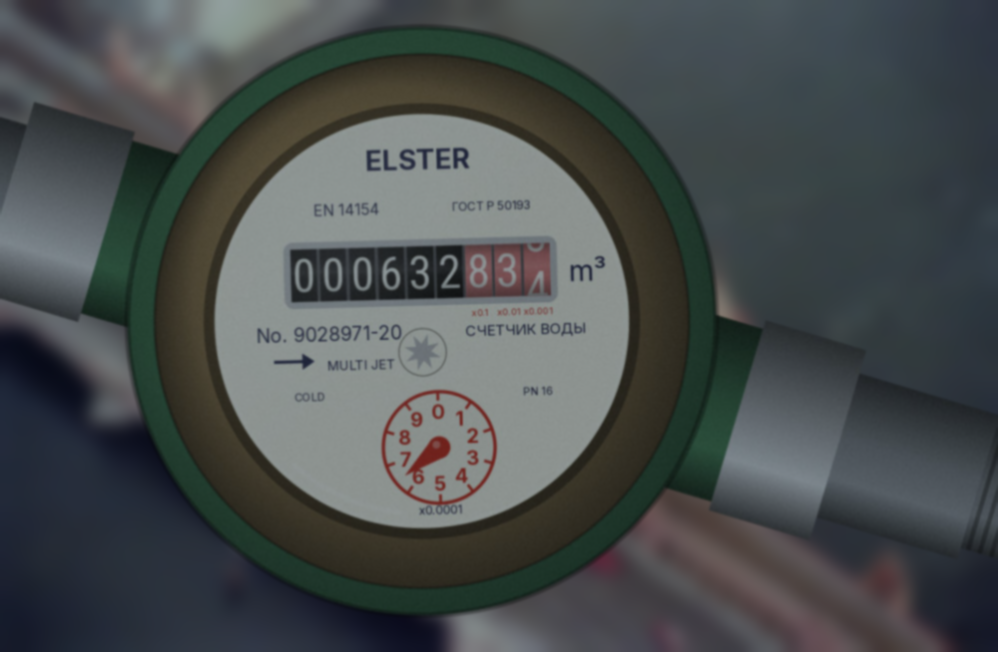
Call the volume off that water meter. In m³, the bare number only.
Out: 632.8336
